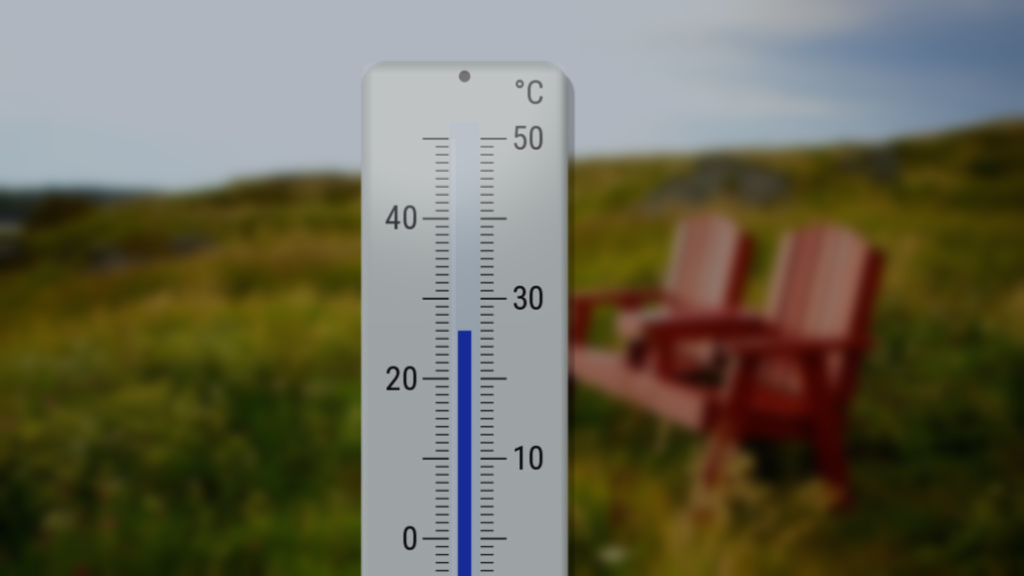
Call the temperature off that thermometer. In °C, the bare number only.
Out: 26
